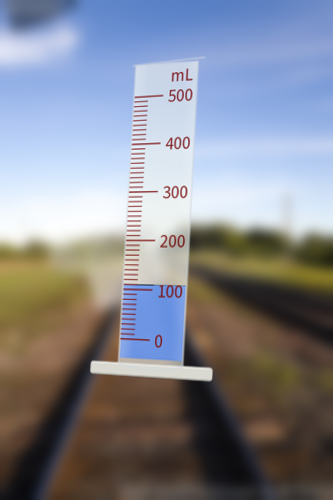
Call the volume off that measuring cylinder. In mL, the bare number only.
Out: 110
